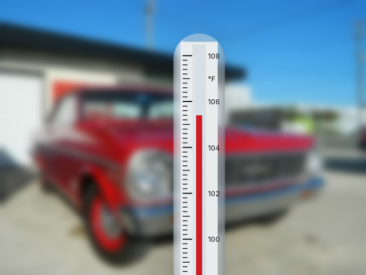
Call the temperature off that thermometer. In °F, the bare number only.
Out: 105.4
